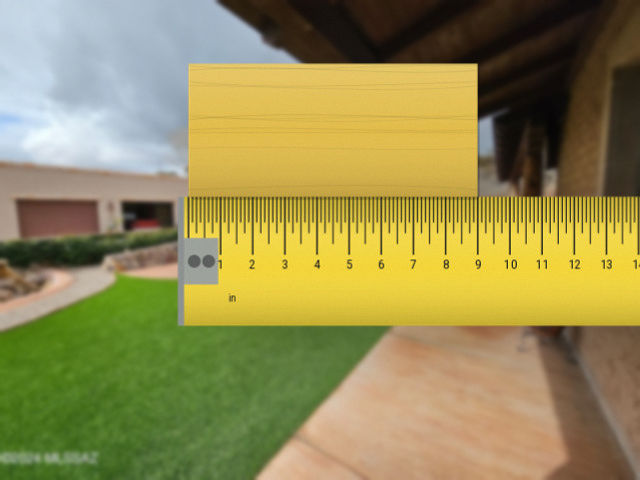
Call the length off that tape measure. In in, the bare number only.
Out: 9
